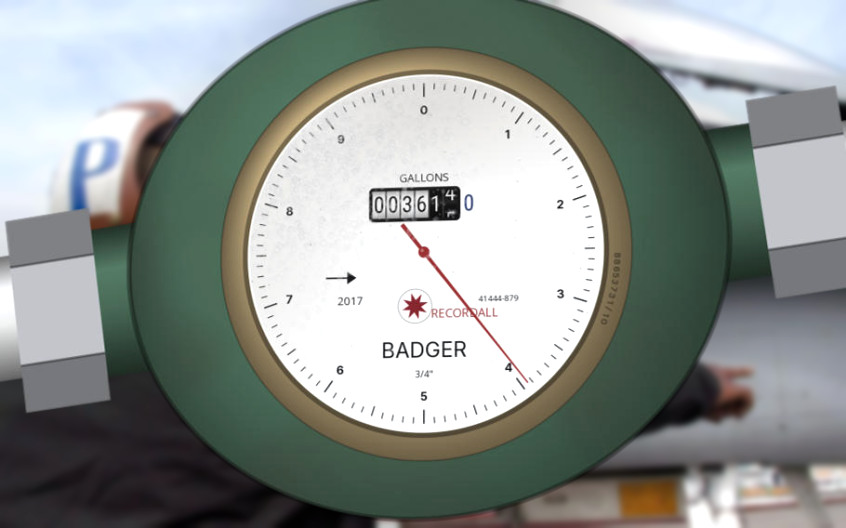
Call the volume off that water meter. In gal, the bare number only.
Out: 36143.9
